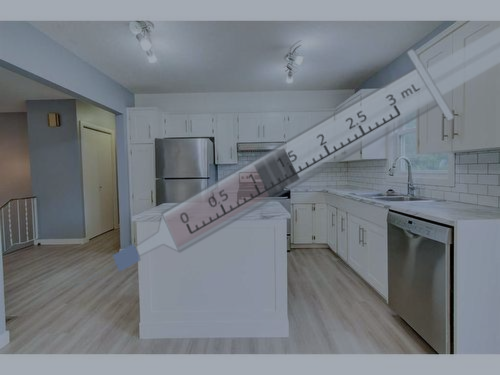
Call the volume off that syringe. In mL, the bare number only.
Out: 1.1
